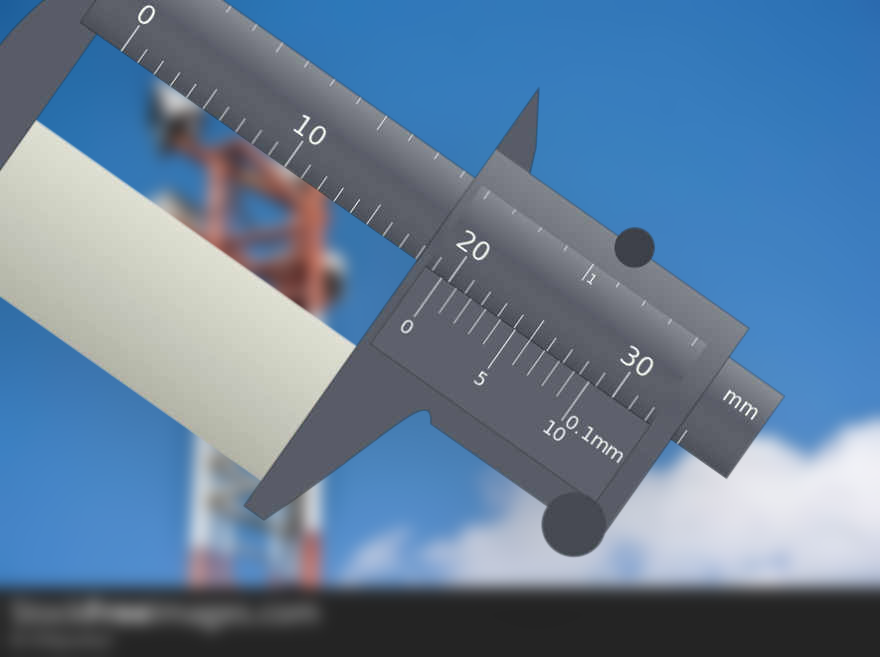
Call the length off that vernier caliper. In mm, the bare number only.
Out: 19.6
